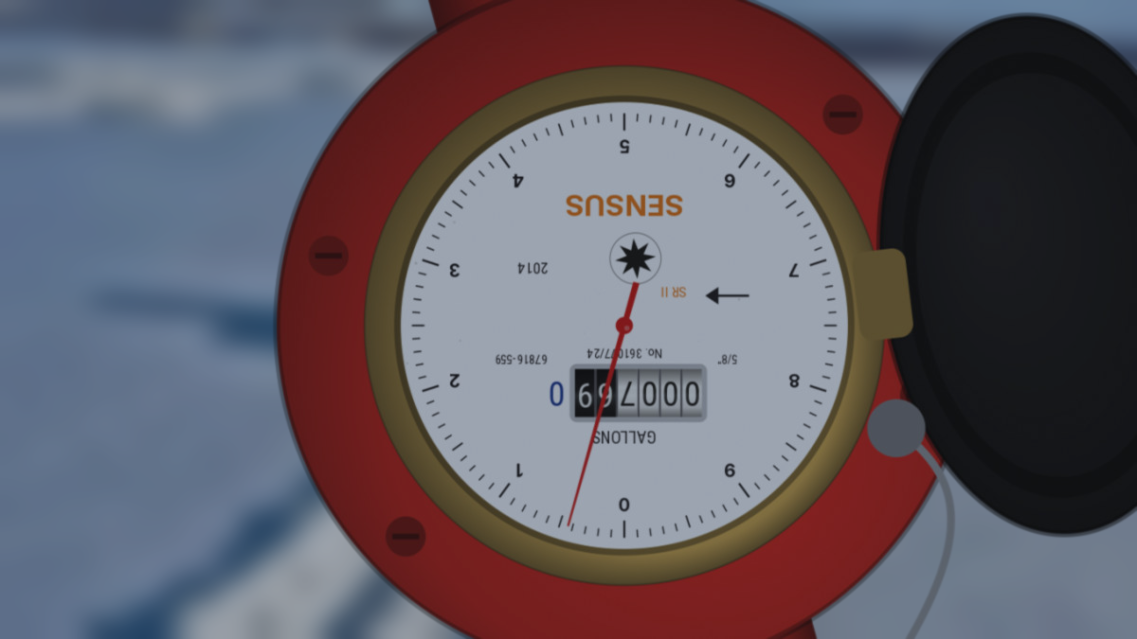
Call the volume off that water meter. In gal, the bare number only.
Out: 7690.4
